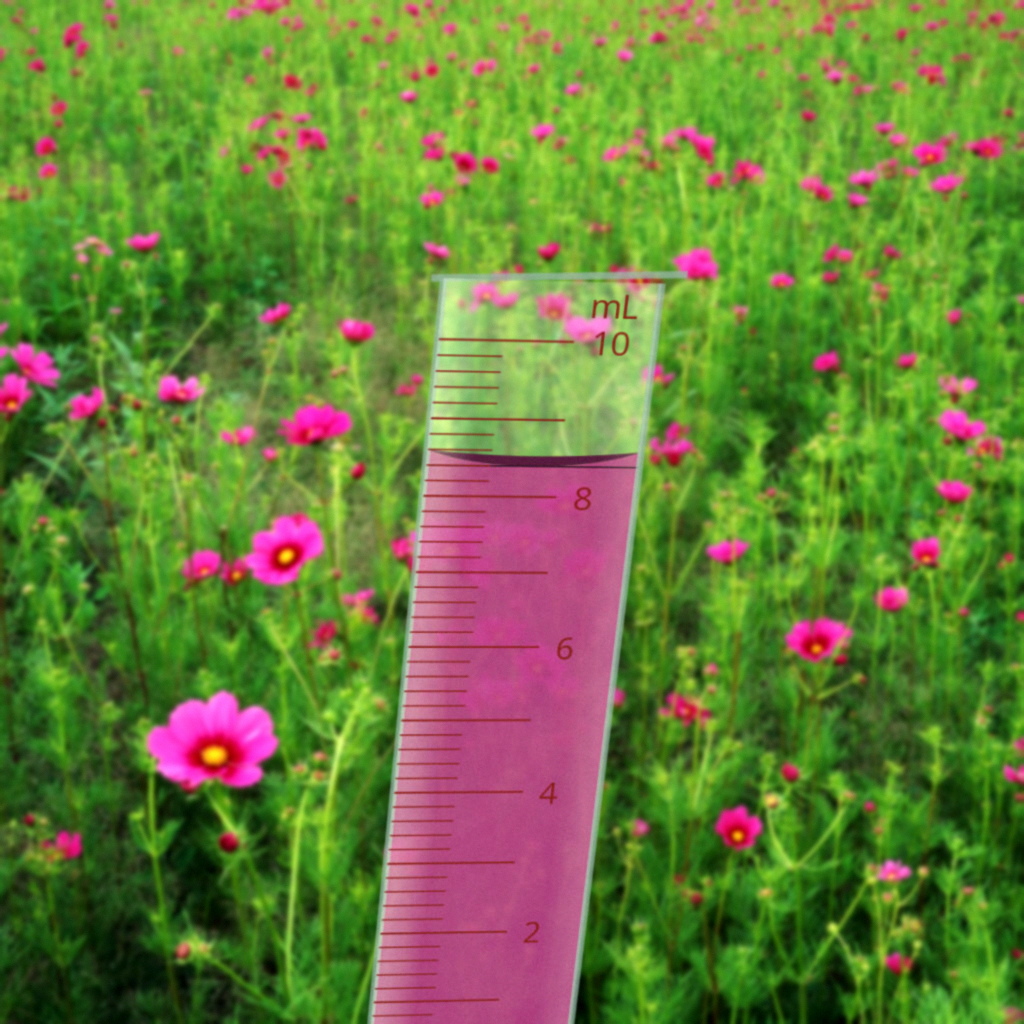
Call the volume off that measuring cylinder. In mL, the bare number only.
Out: 8.4
